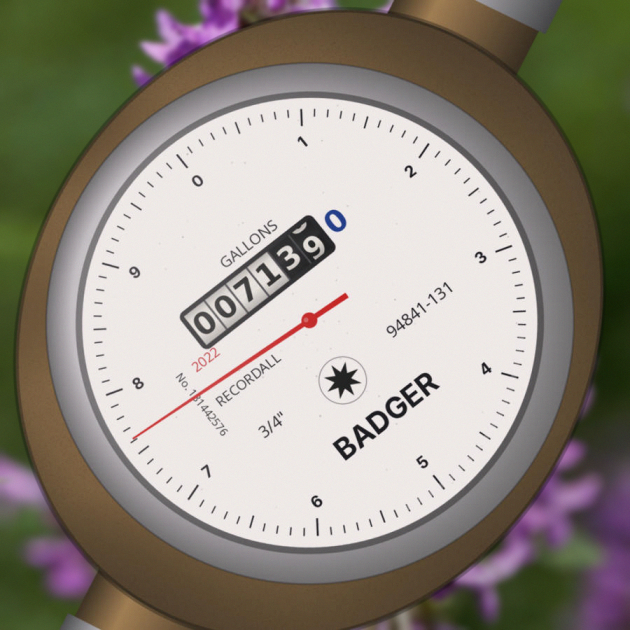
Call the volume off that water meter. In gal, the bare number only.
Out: 71387.6
